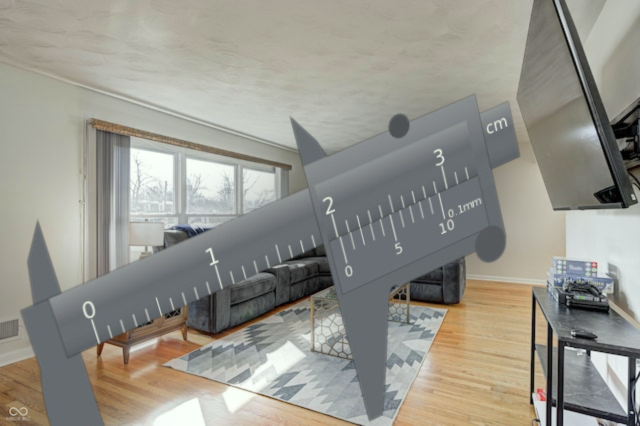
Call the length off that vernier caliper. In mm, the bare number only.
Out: 20.2
